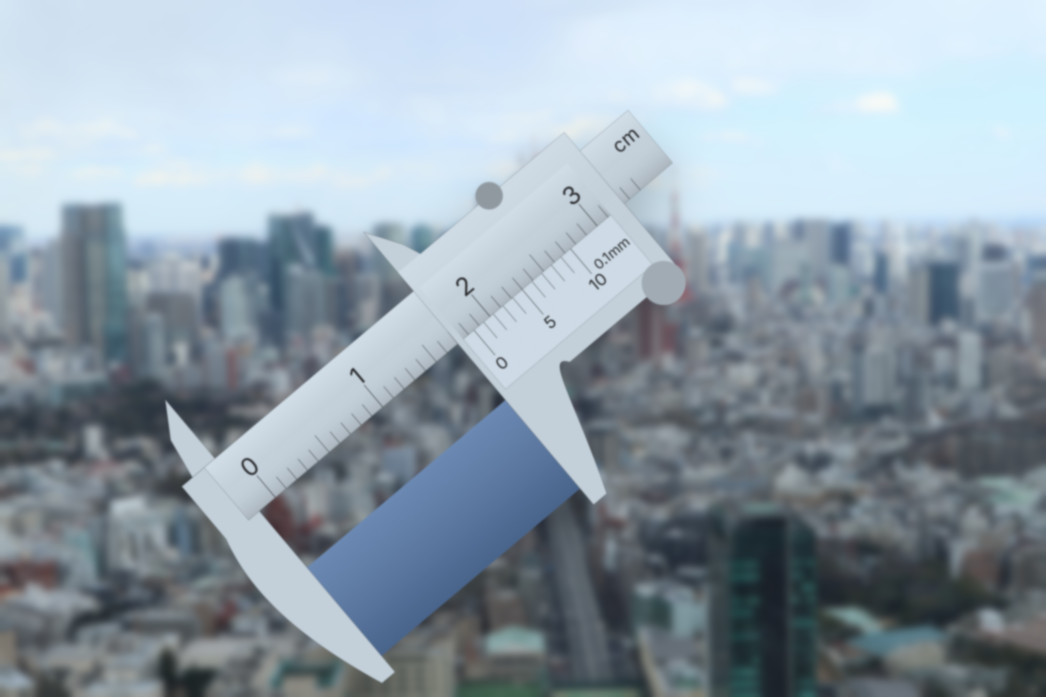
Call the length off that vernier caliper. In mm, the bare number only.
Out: 18.5
